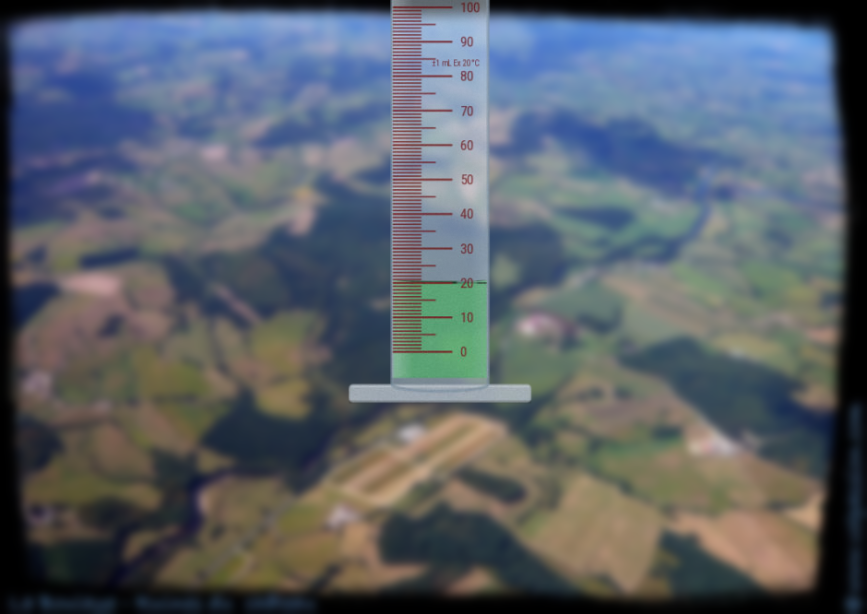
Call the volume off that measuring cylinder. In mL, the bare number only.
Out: 20
